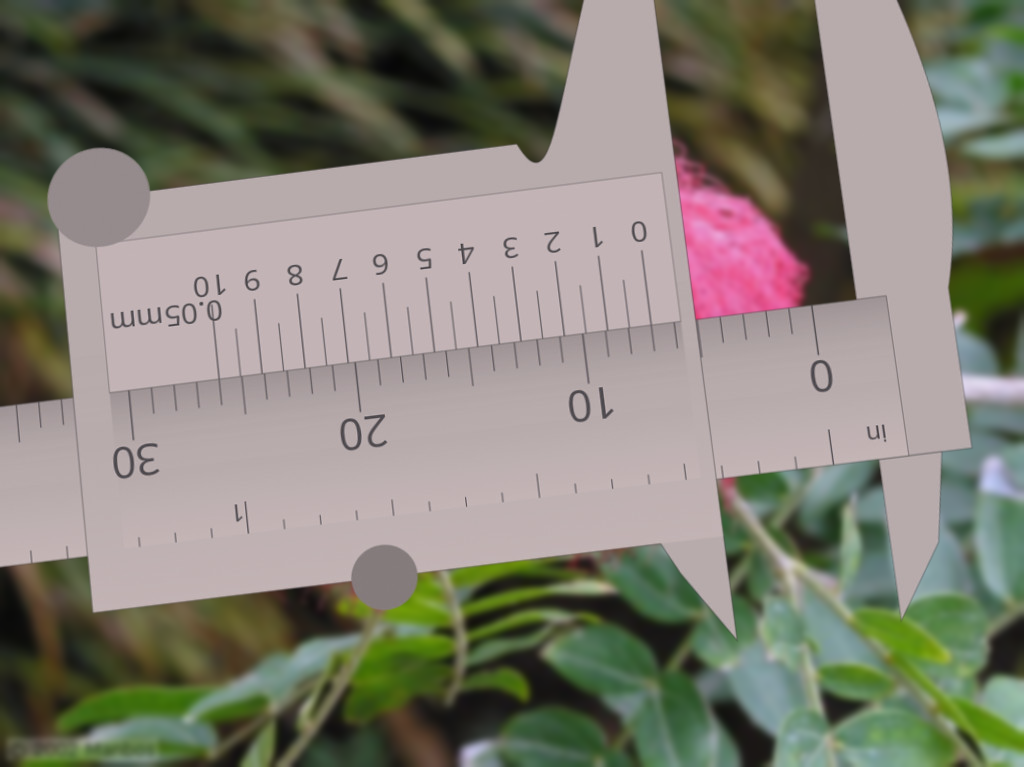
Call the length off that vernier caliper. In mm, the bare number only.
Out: 7.0
